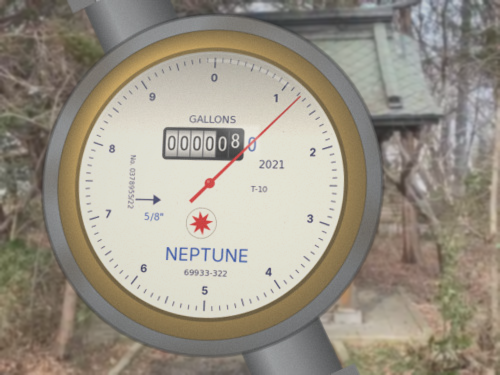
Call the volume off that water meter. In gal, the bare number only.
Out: 81.2
